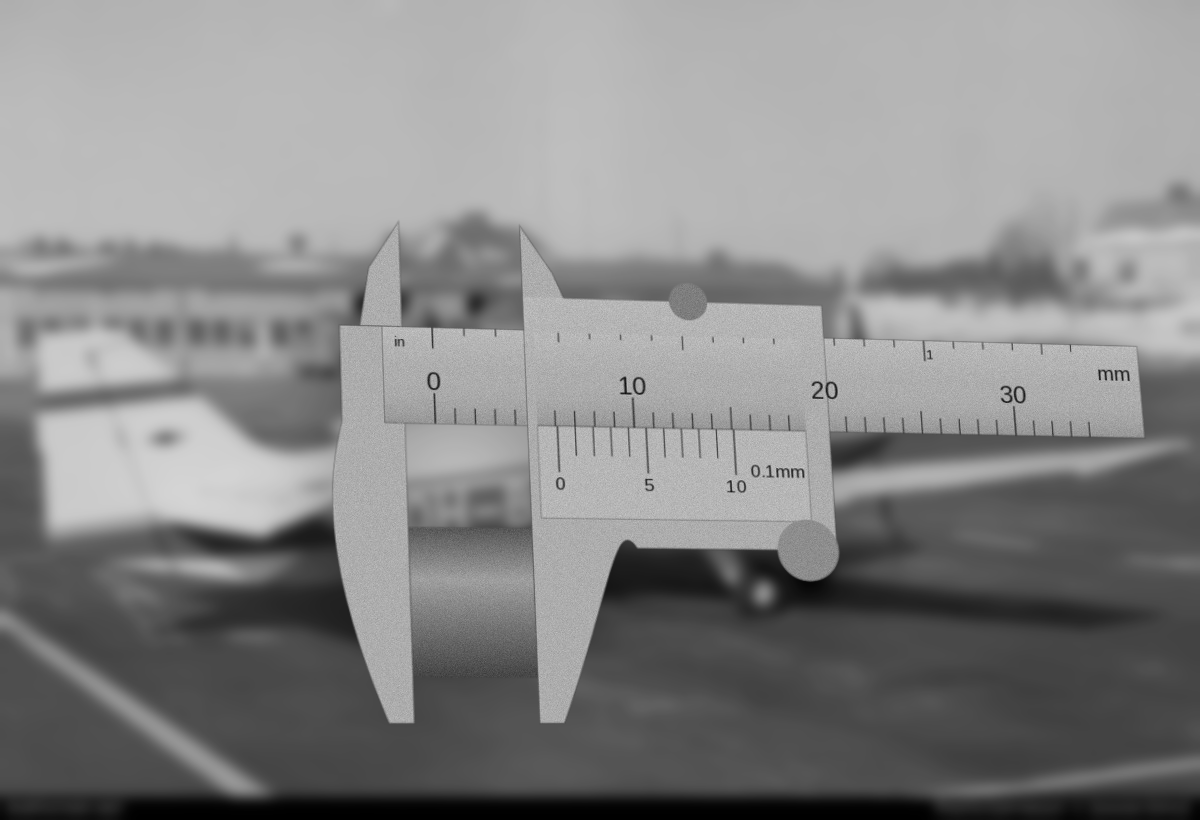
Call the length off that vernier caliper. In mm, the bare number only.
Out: 6.1
